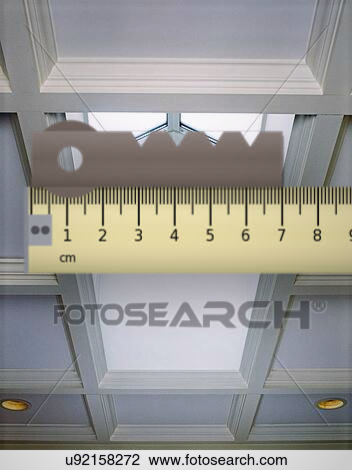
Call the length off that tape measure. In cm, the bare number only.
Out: 7
